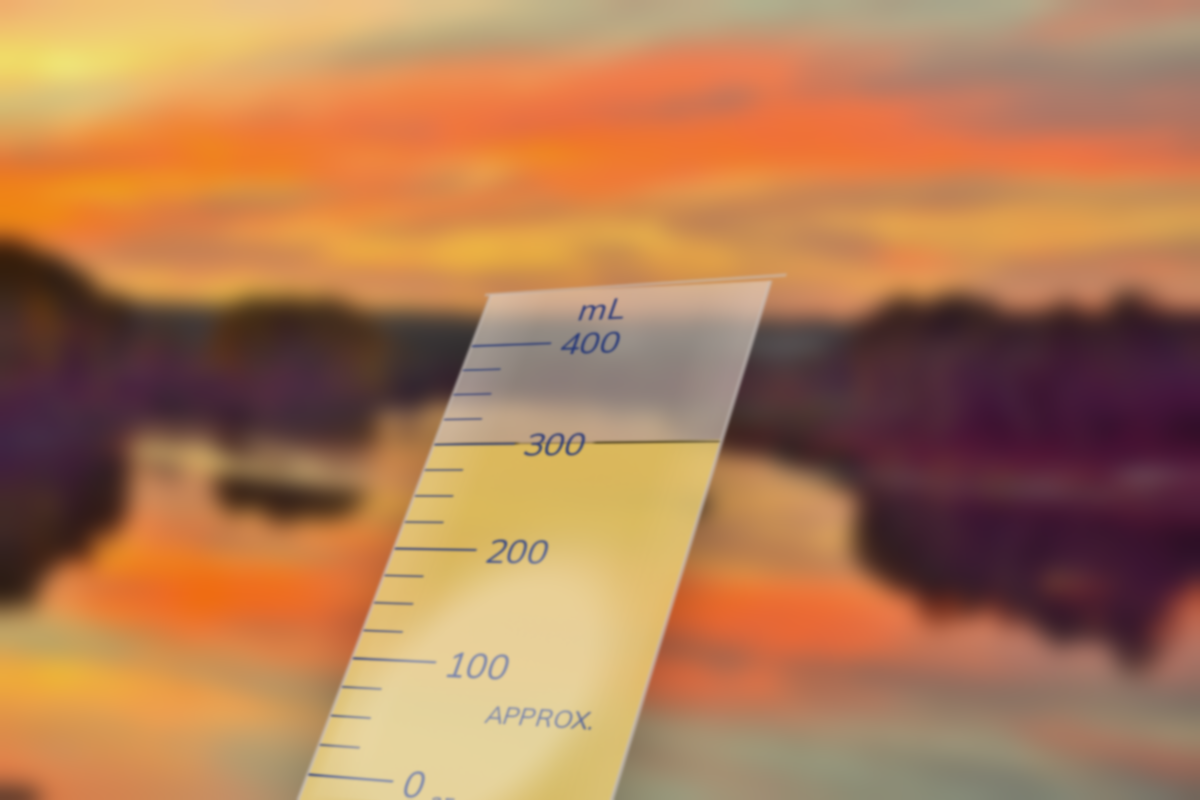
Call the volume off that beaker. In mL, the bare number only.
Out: 300
